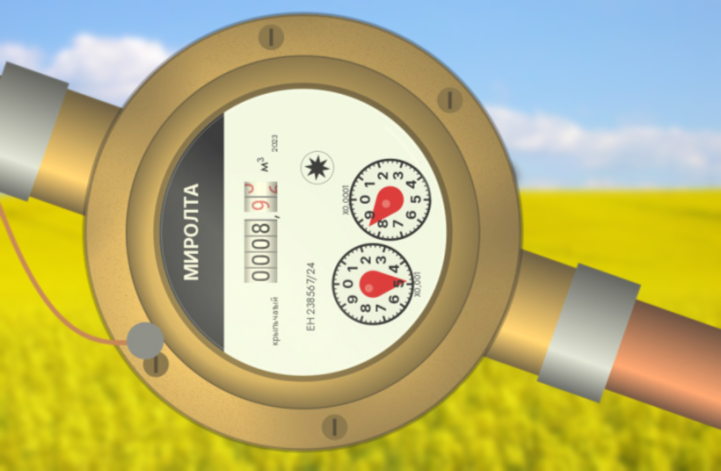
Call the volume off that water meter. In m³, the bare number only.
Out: 8.9548
